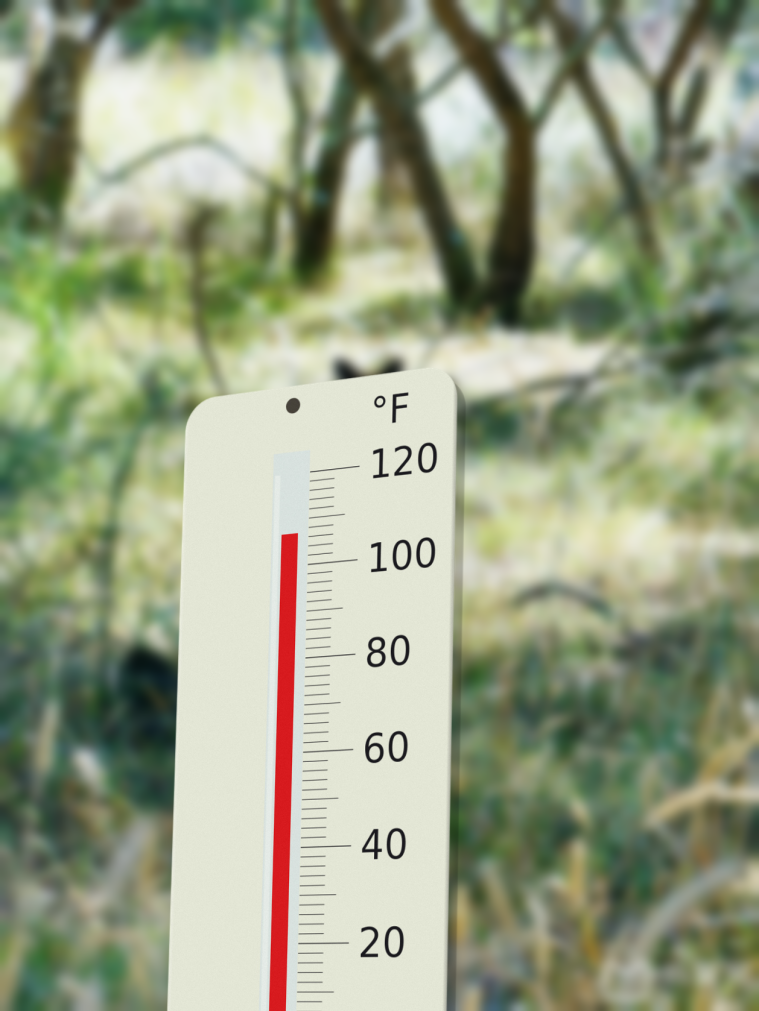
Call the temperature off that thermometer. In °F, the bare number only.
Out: 107
